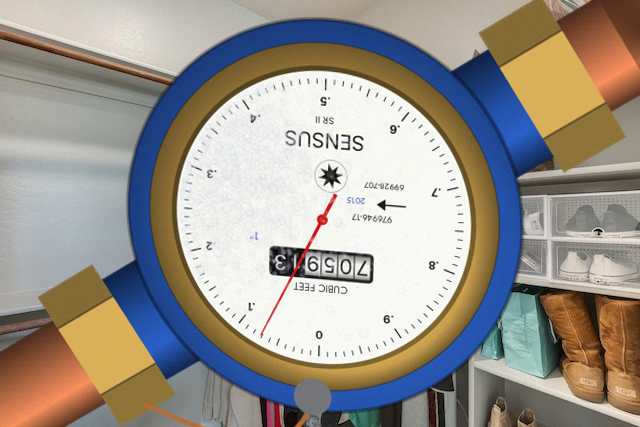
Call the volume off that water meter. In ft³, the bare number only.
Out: 705913.07
